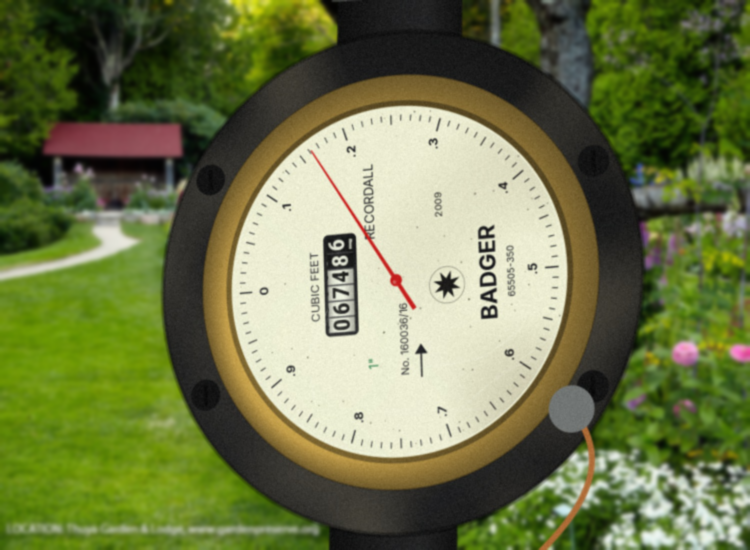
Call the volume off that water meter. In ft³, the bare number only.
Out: 67486.16
